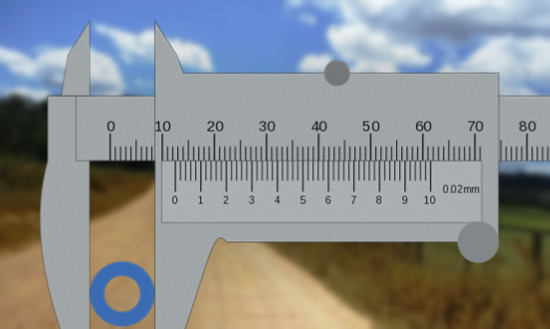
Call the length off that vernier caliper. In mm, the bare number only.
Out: 12.5
